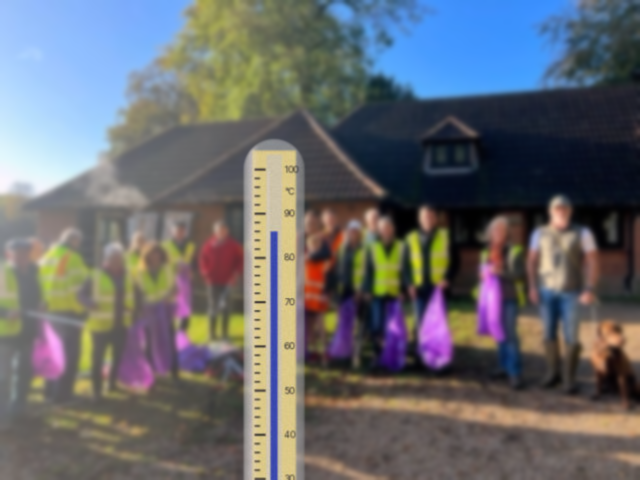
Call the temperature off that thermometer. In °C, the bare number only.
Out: 86
